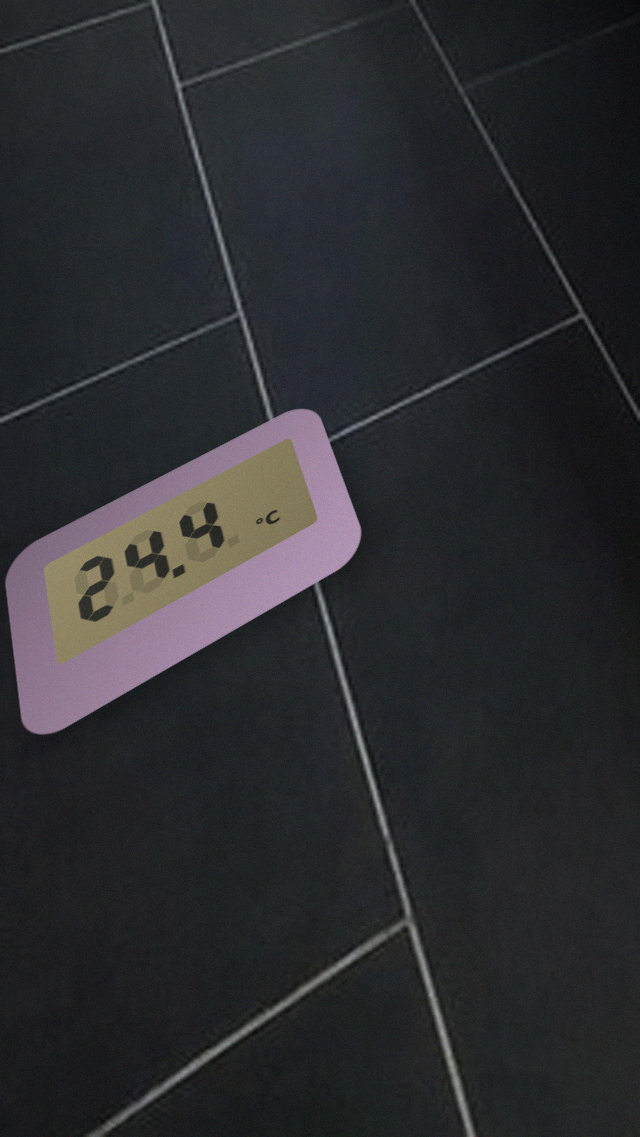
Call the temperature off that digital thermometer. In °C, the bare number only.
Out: 24.4
